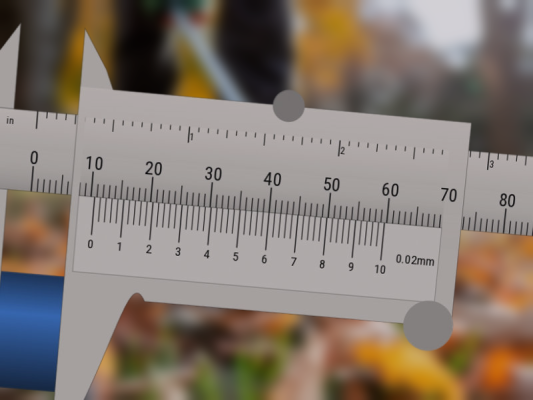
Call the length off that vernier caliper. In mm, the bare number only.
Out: 10.6
